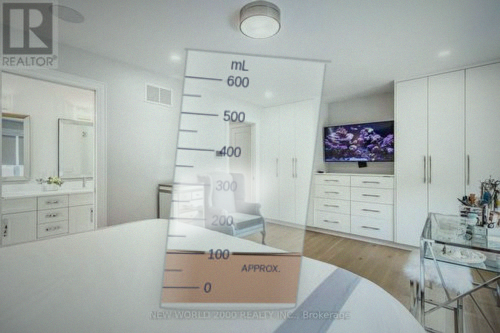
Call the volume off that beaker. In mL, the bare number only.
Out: 100
